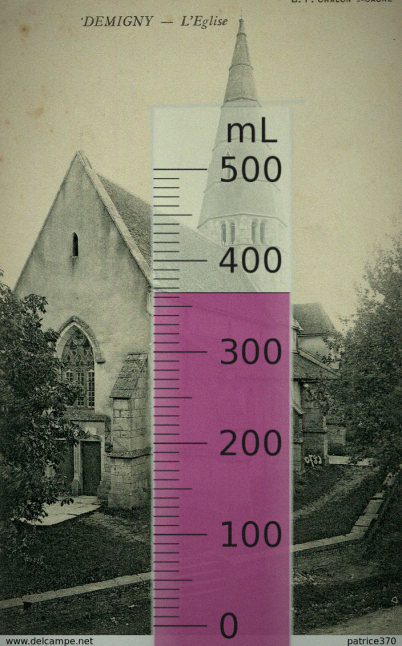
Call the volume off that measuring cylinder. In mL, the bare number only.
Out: 365
